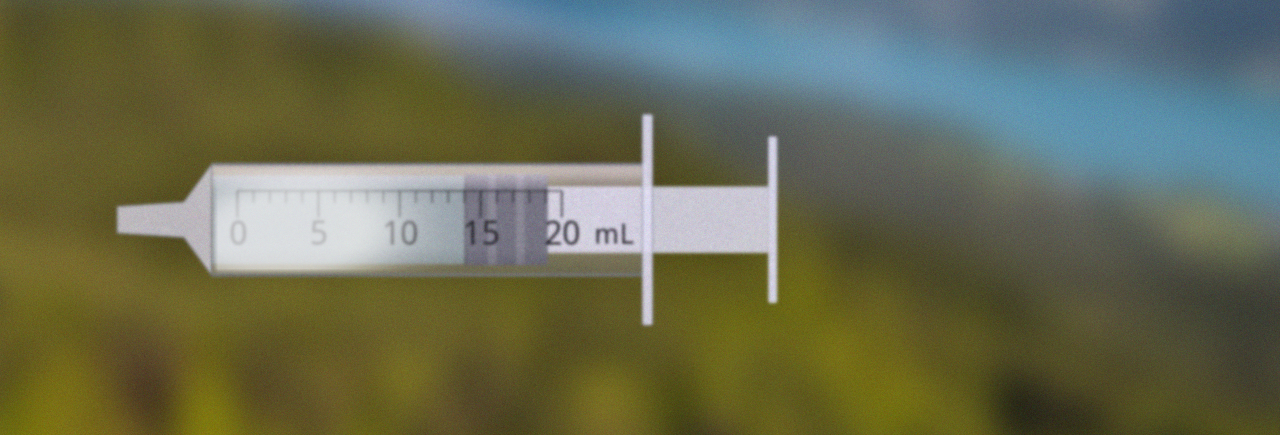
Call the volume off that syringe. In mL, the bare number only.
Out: 14
